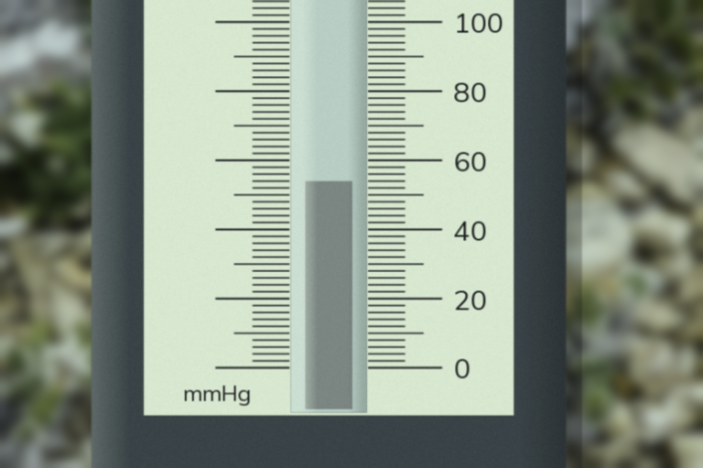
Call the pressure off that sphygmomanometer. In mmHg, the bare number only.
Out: 54
